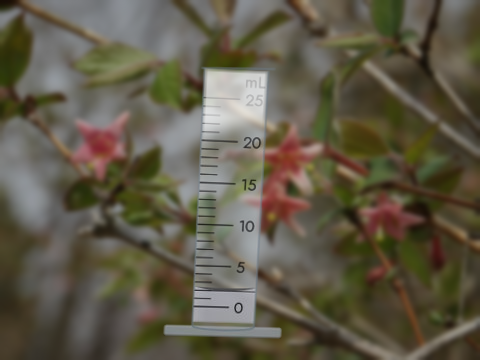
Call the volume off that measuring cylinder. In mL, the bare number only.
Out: 2
